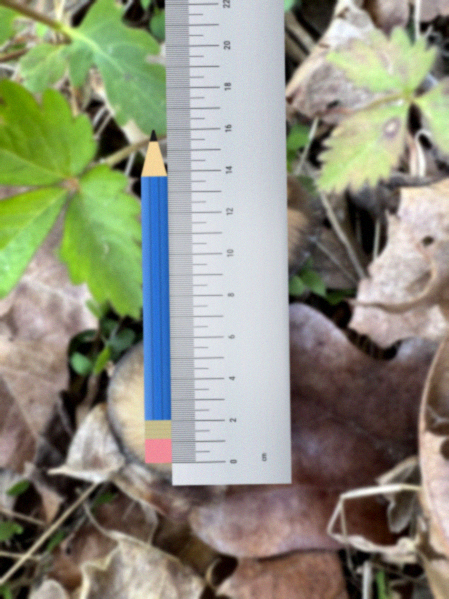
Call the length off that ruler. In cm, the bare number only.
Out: 16
